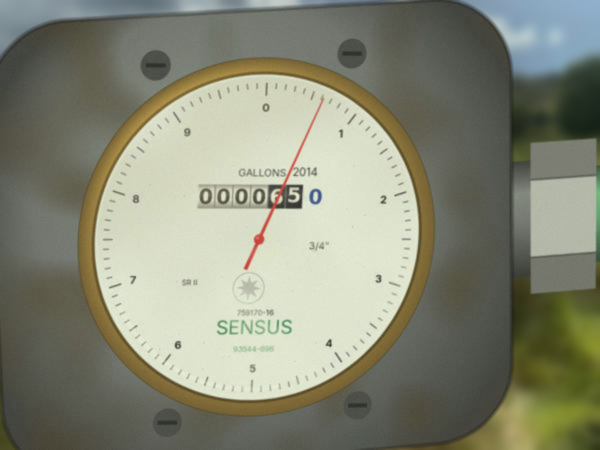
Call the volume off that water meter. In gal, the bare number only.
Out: 650.6
